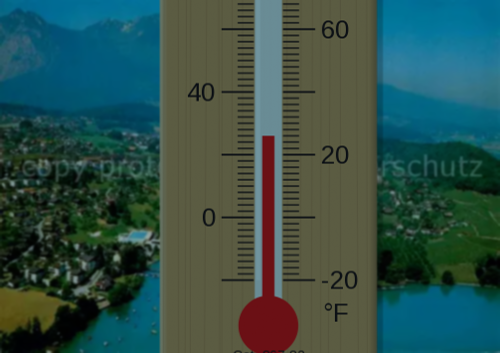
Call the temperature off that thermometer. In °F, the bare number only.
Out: 26
